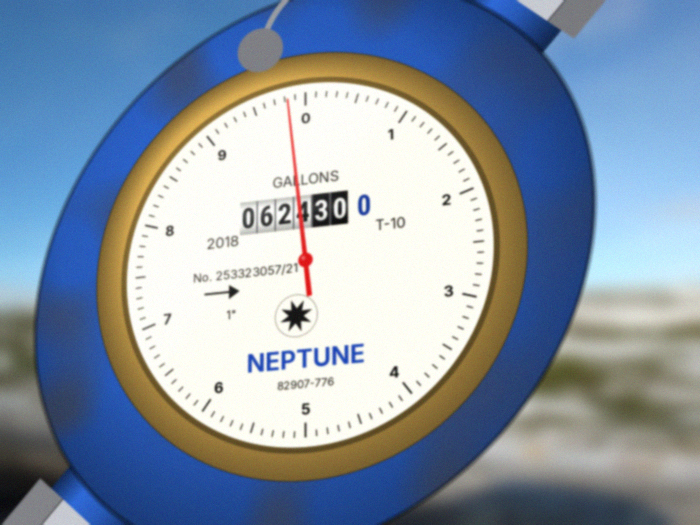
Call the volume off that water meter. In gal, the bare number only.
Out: 624299.8
